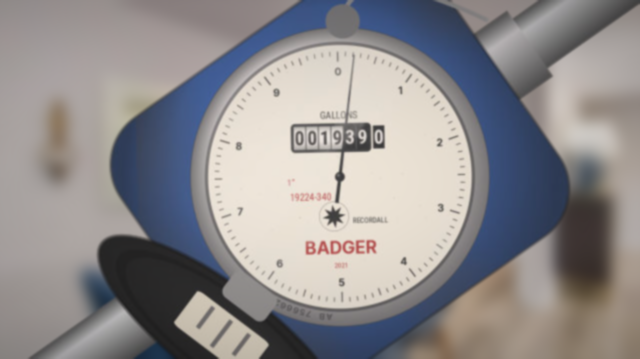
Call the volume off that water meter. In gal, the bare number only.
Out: 19390.2
